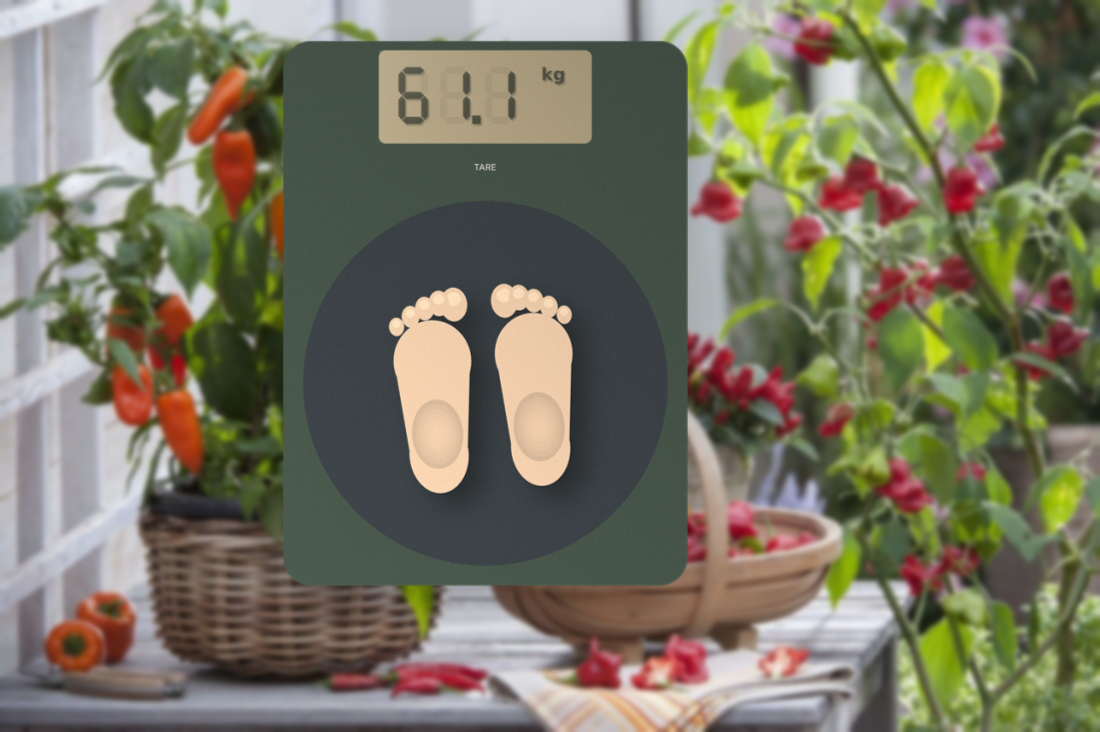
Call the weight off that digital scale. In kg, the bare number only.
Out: 61.1
